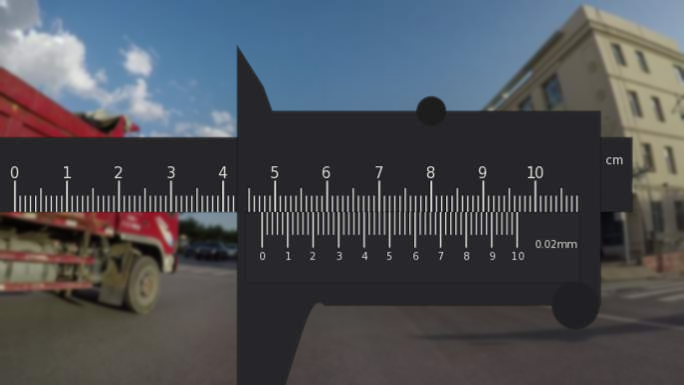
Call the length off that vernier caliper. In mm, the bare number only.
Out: 47.5
